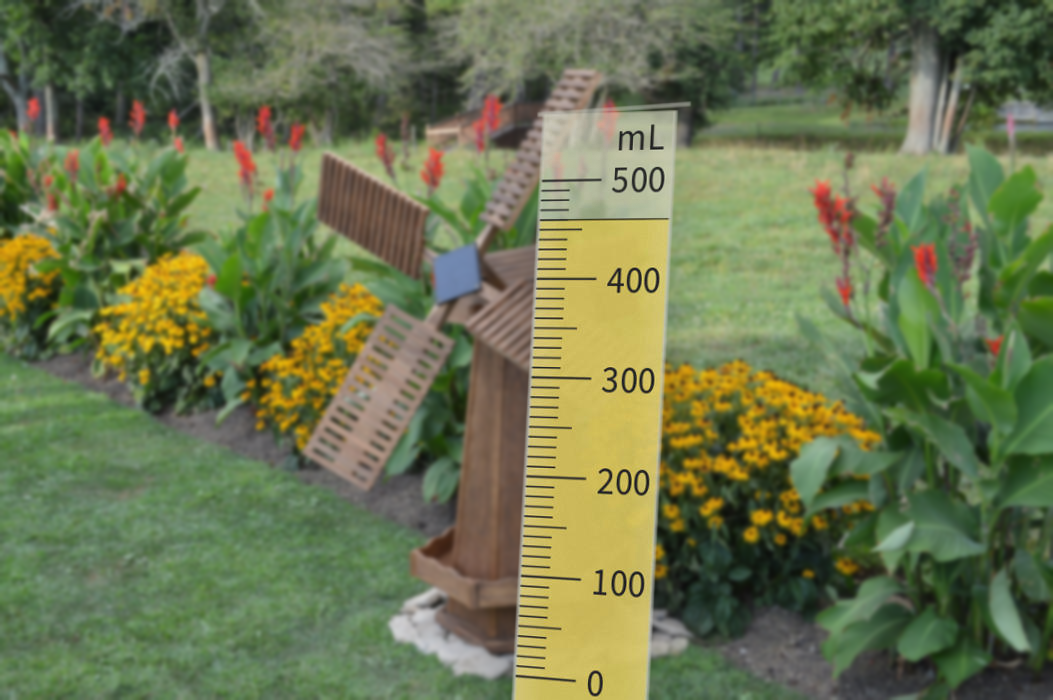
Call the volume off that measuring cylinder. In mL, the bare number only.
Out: 460
